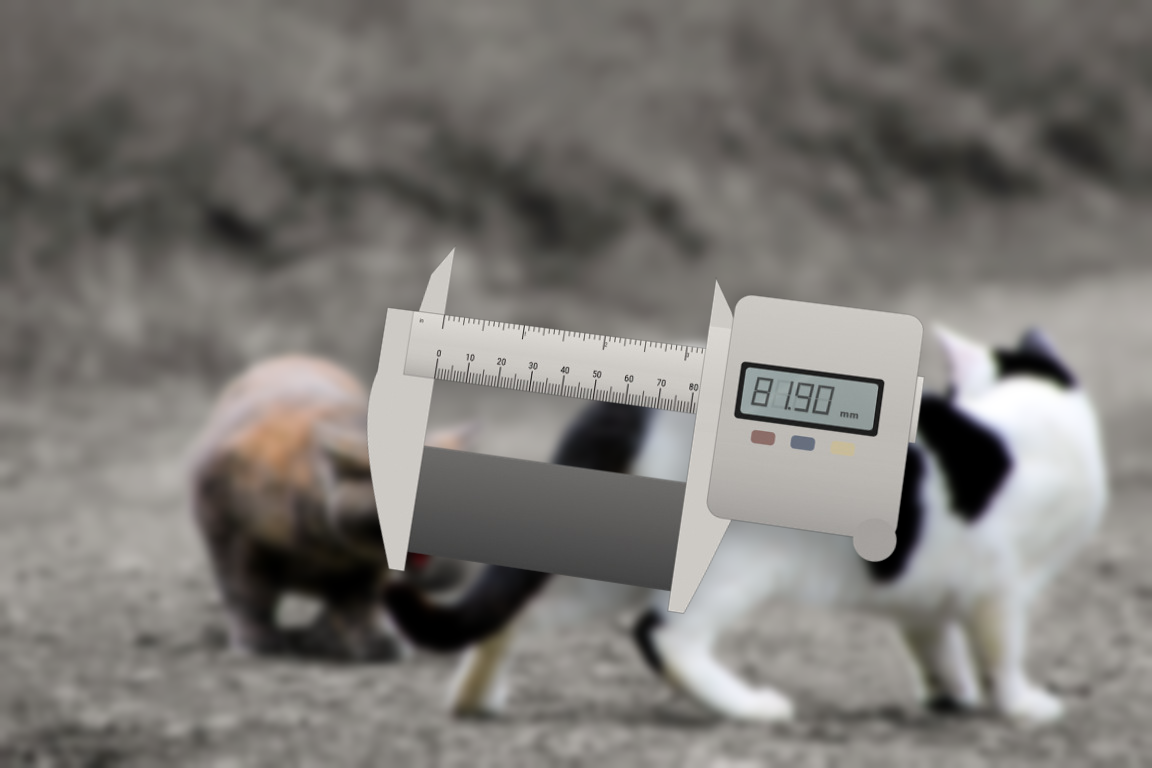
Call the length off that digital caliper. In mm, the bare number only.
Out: 81.90
